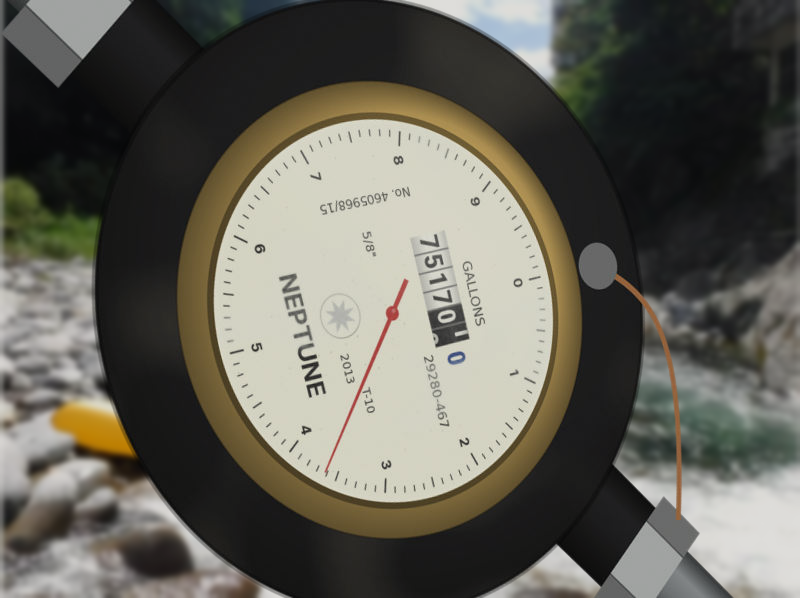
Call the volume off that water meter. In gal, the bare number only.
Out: 7517013.6
